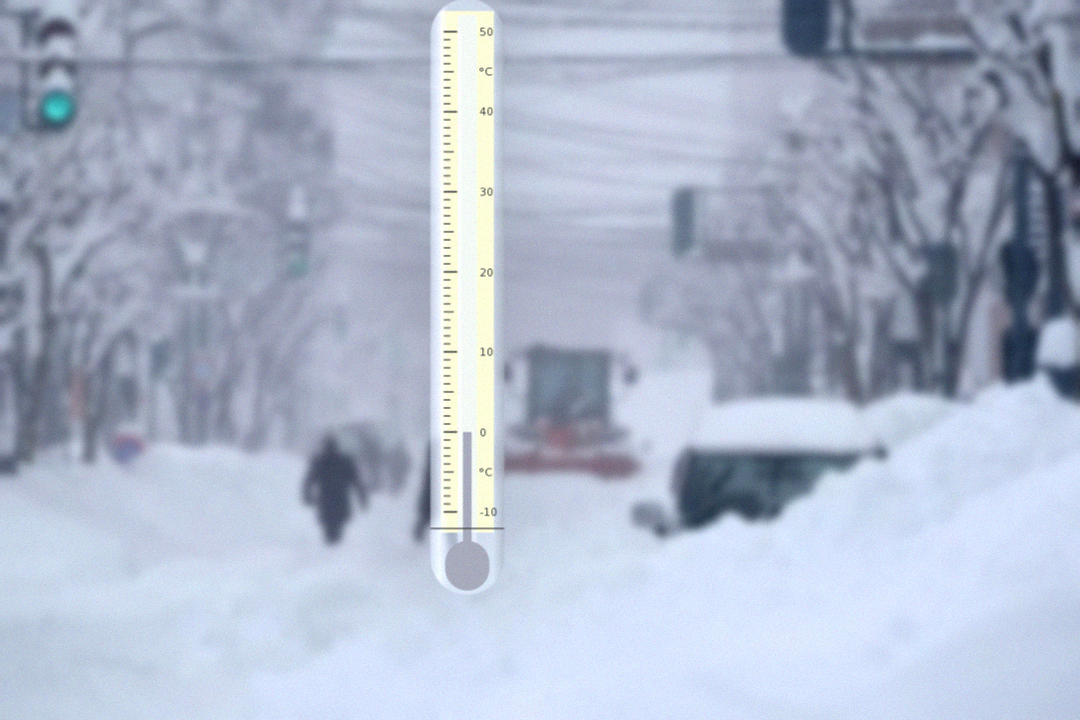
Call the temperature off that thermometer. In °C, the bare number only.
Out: 0
